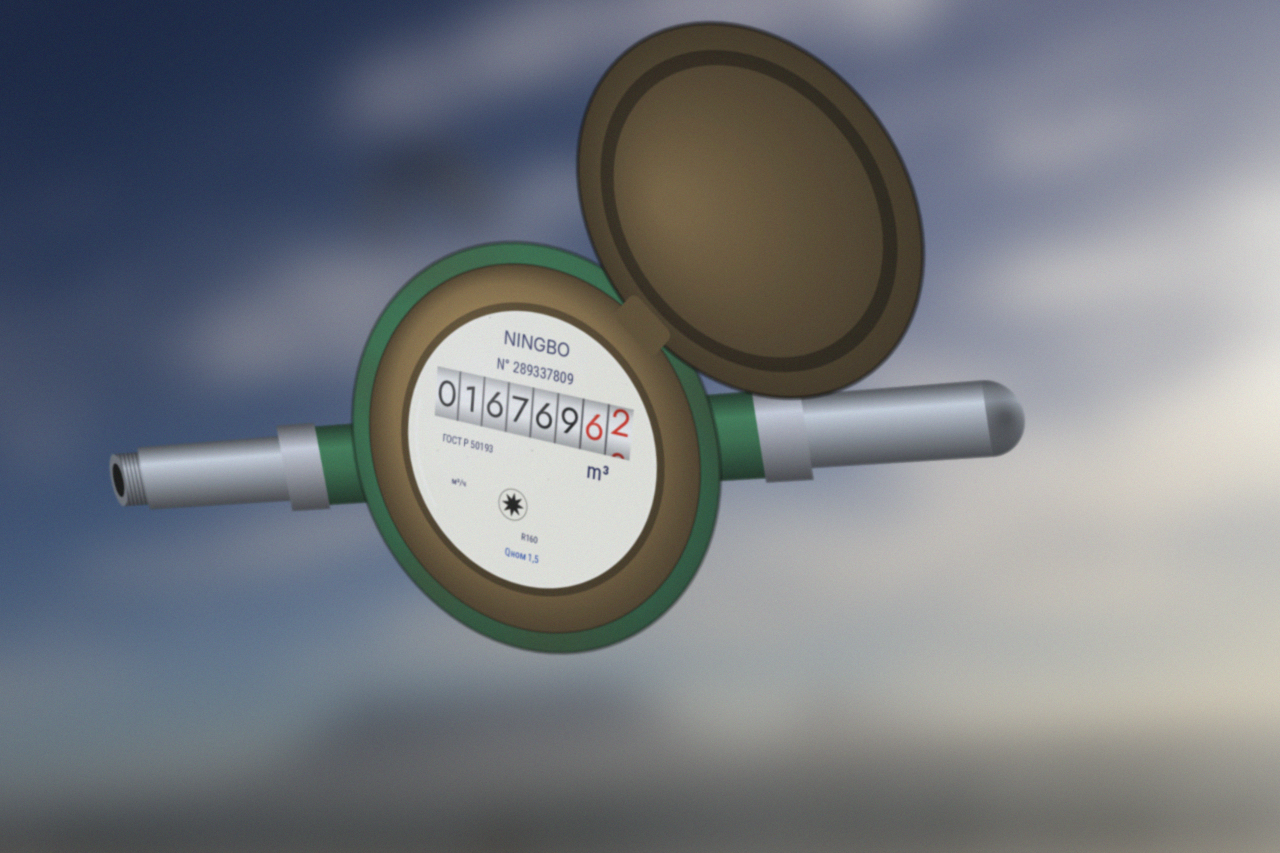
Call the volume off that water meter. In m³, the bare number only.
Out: 16769.62
